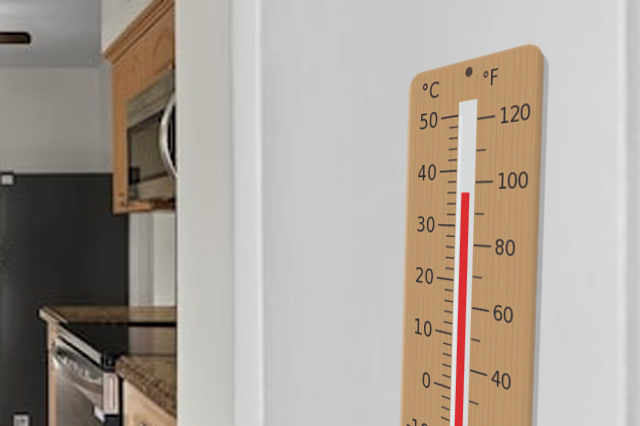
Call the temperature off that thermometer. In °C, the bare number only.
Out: 36
